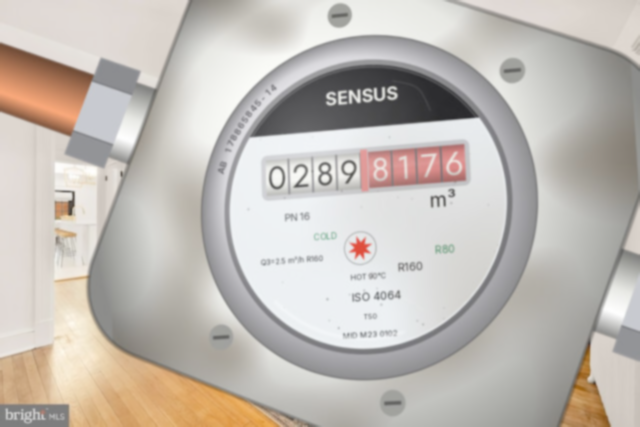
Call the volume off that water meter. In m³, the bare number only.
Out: 289.8176
